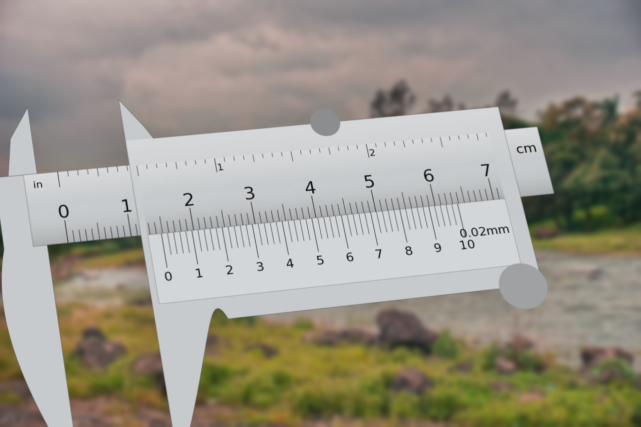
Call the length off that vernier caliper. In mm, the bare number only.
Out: 14.8
